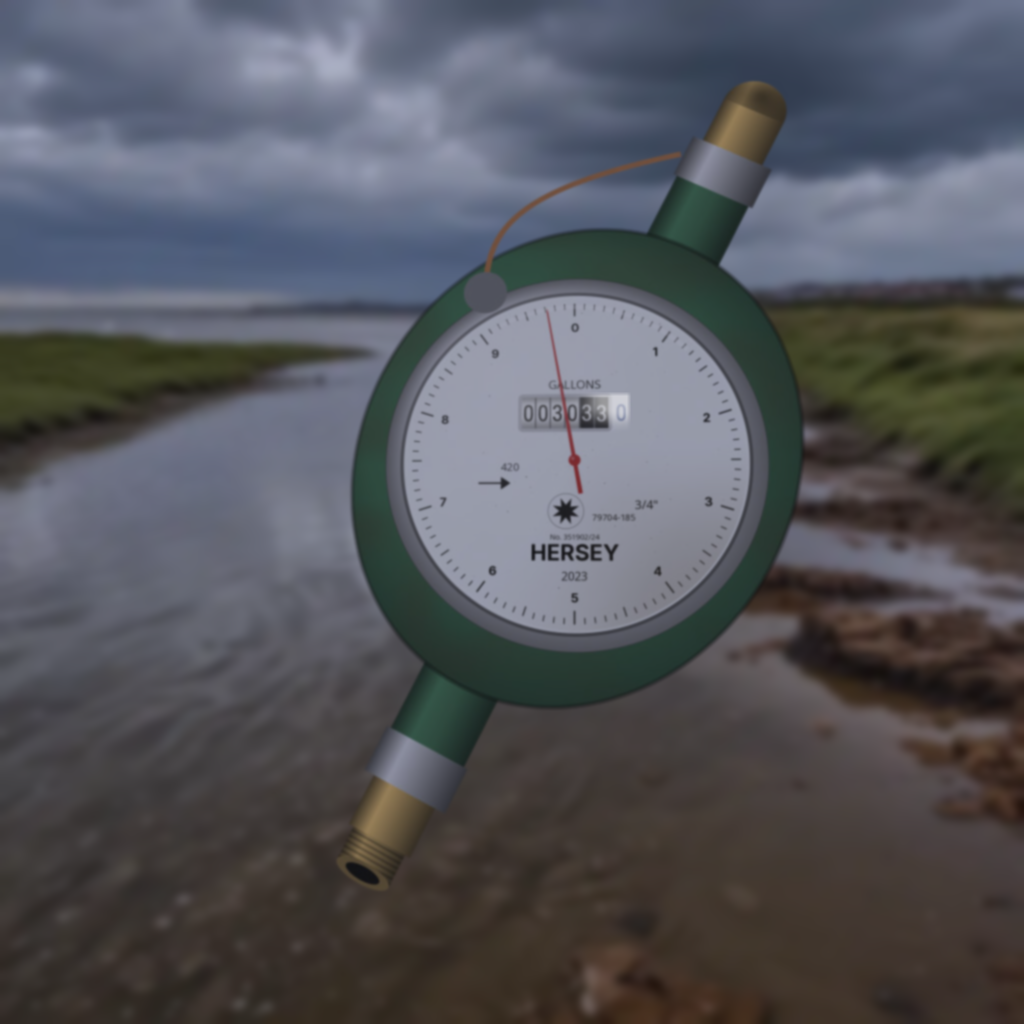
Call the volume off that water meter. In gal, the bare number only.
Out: 30329.7
